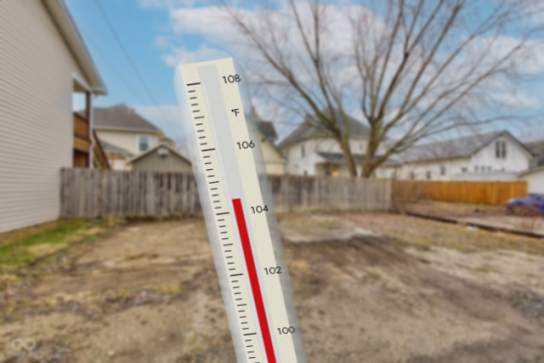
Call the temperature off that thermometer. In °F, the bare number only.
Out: 104.4
